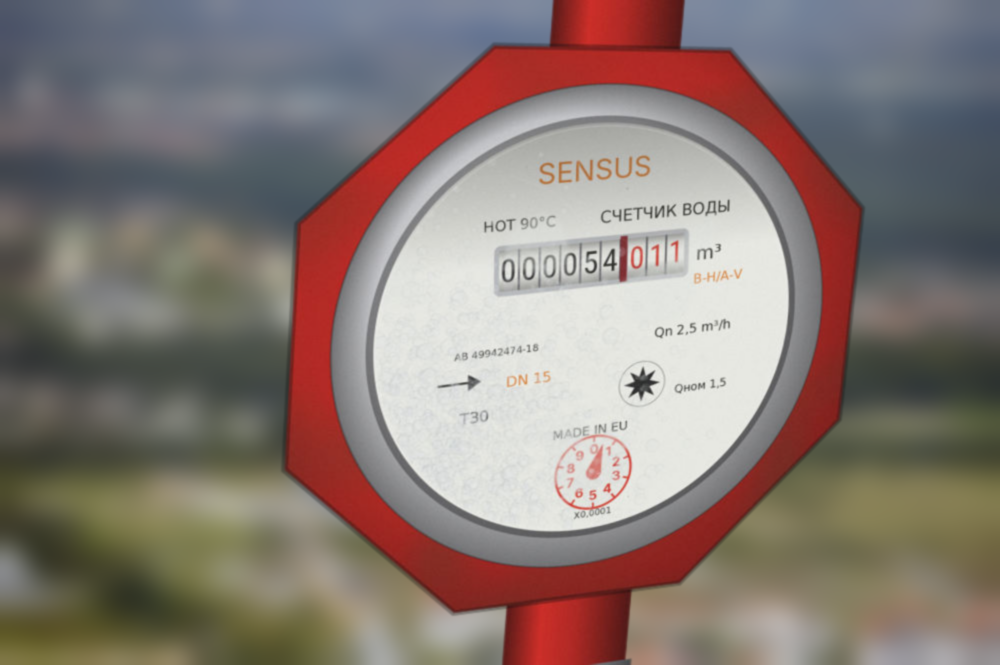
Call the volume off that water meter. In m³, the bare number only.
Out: 54.0110
